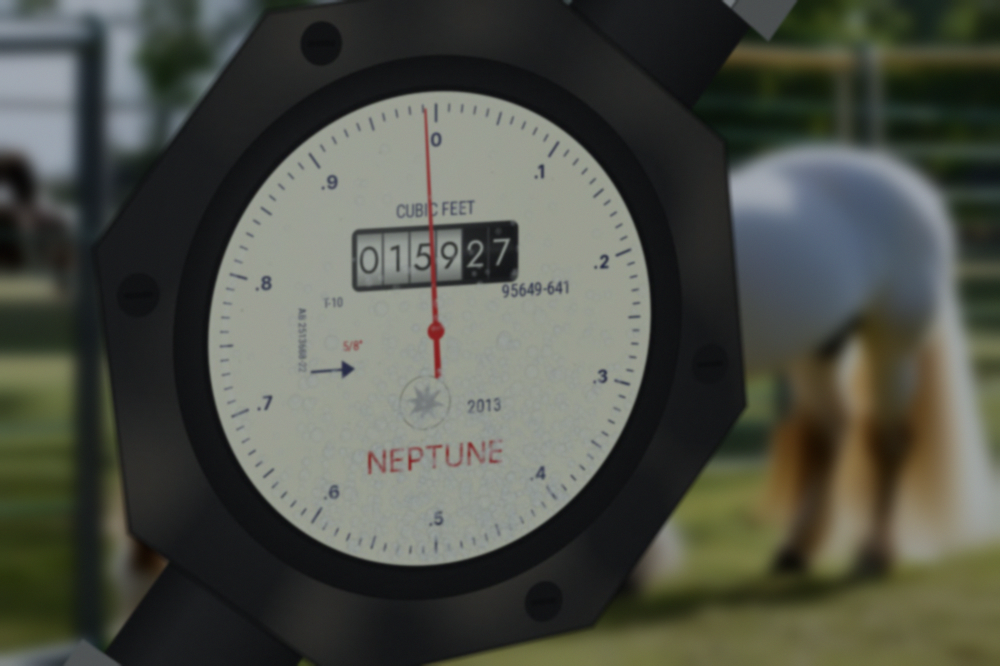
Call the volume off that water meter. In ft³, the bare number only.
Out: 15926.99
